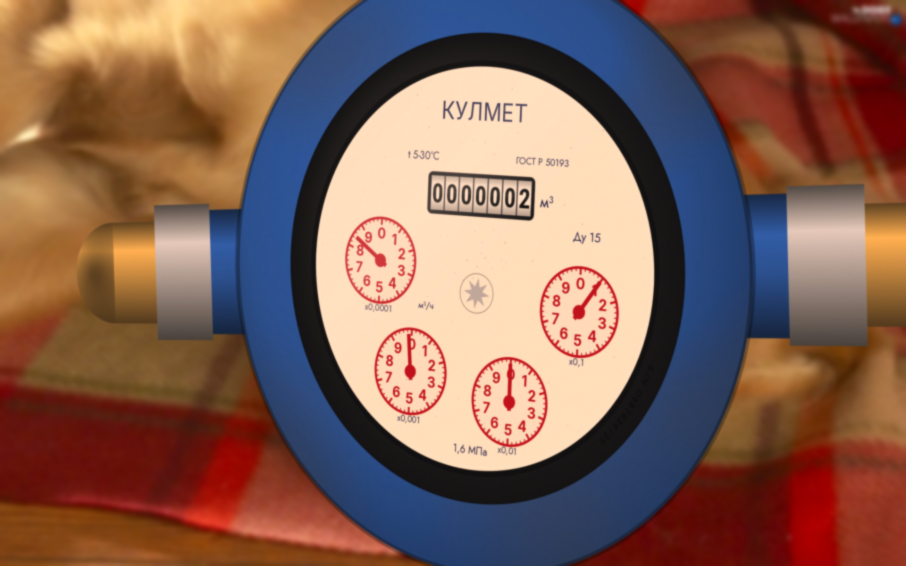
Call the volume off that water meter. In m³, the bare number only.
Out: 2.0998
